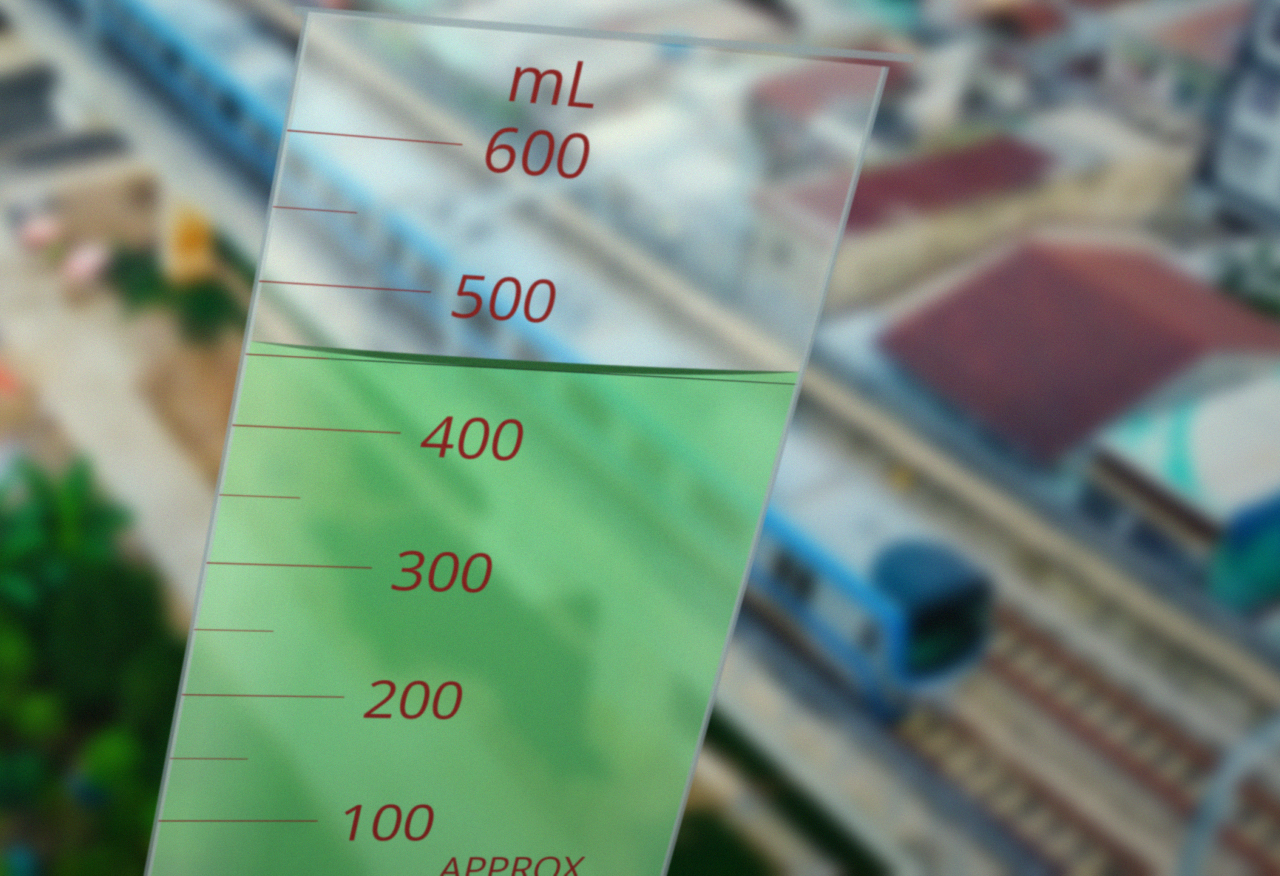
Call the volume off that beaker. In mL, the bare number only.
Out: 450
